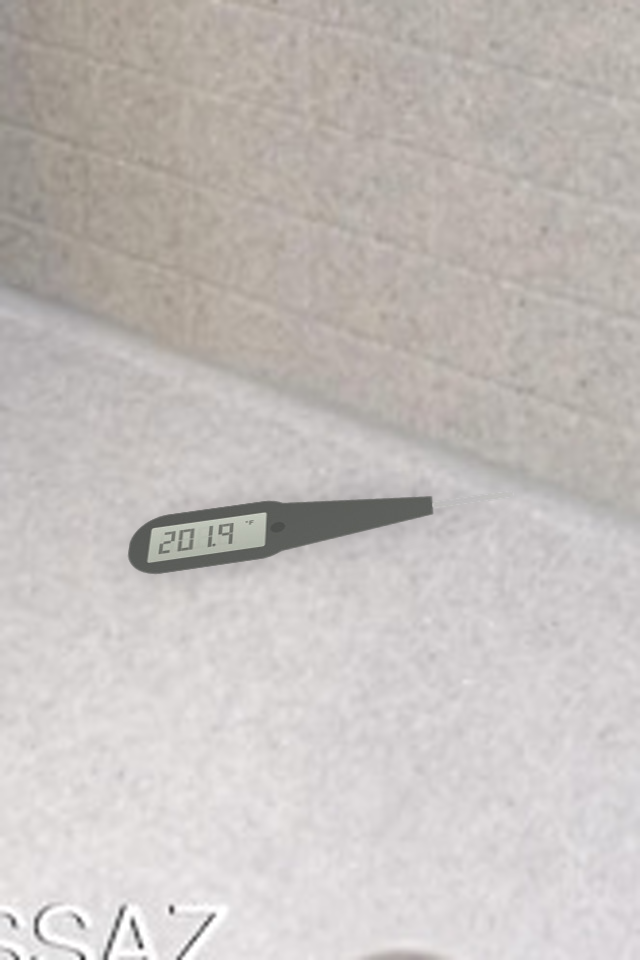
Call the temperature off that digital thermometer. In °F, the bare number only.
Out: 201.9
